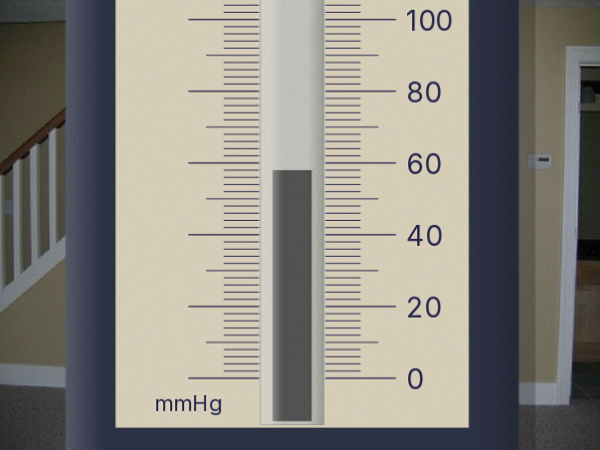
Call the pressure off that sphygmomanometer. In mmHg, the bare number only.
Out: 58
